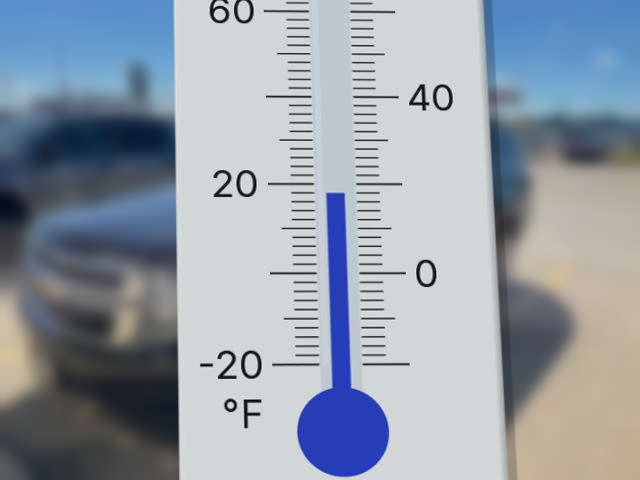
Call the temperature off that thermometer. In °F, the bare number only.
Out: 18
